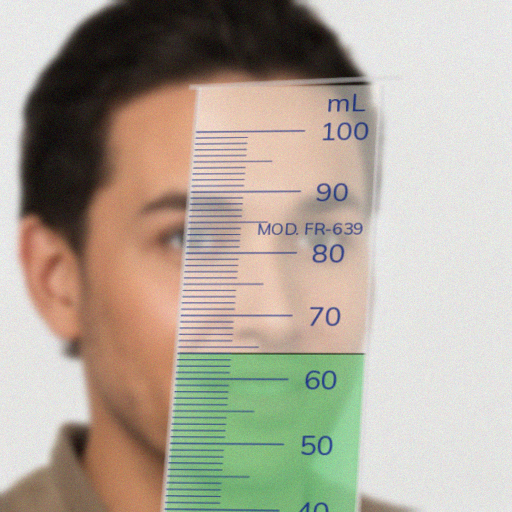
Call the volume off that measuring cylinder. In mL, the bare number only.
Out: 64
